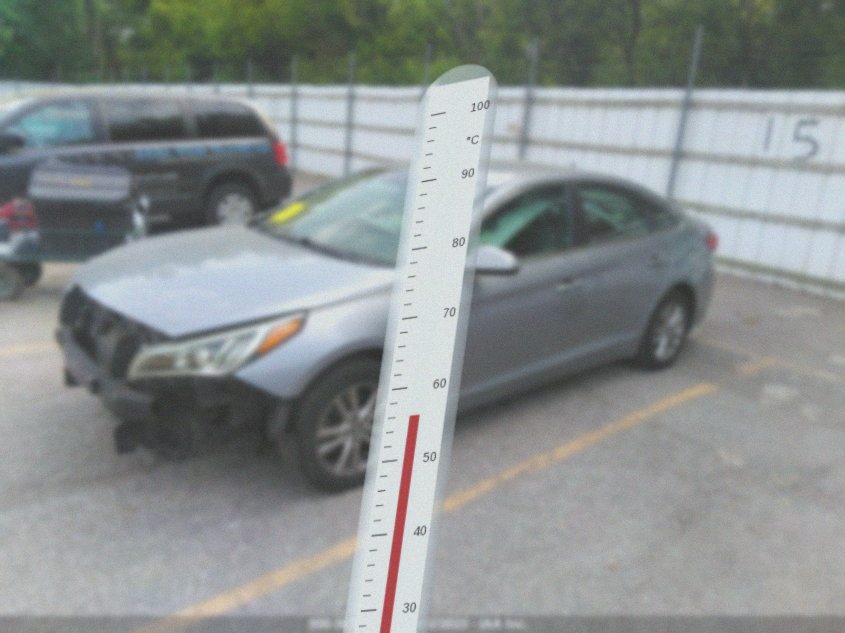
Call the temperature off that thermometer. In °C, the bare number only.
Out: 56
